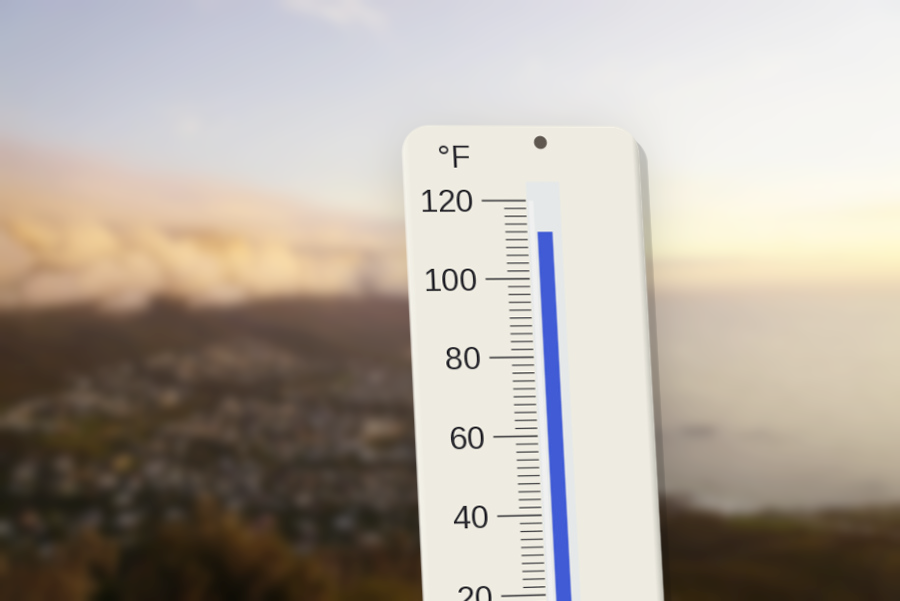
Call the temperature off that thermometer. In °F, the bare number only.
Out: 112
